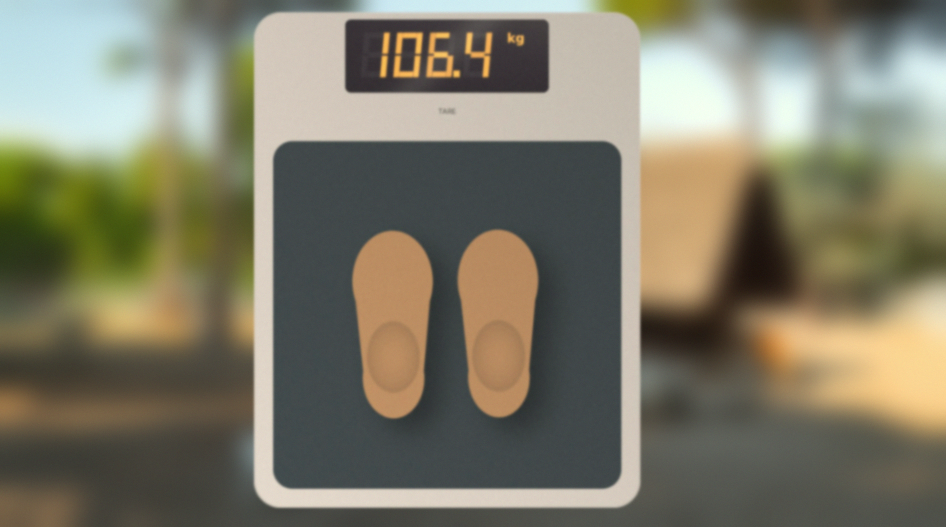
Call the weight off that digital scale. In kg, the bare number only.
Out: 106.4
